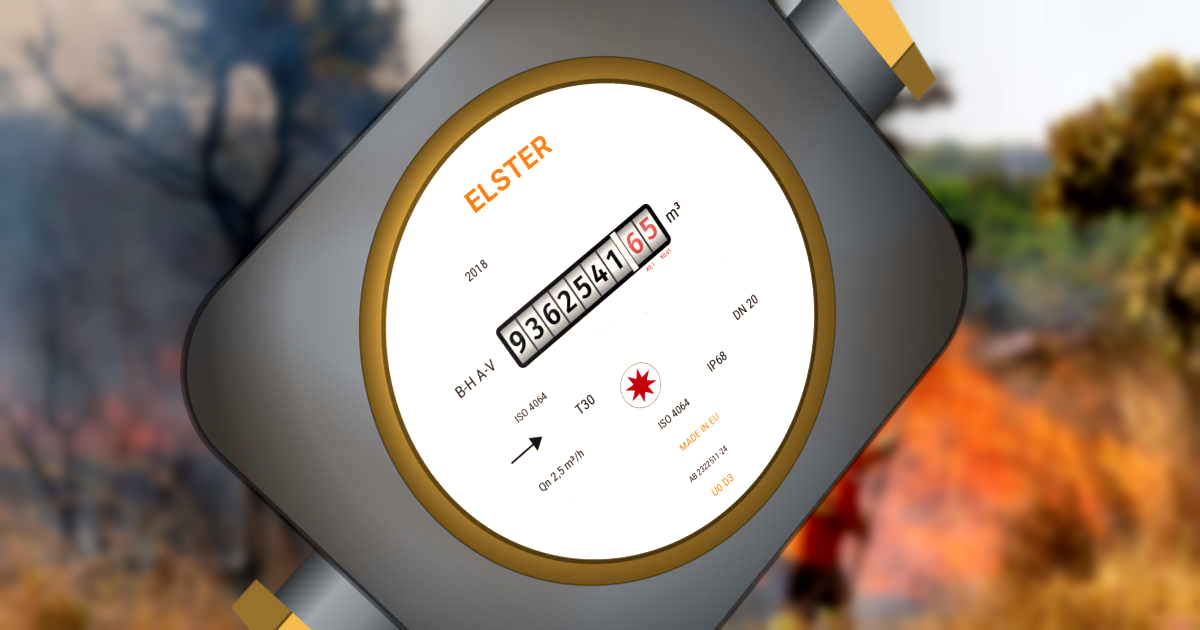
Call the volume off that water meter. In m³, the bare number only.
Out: 9362541.65
